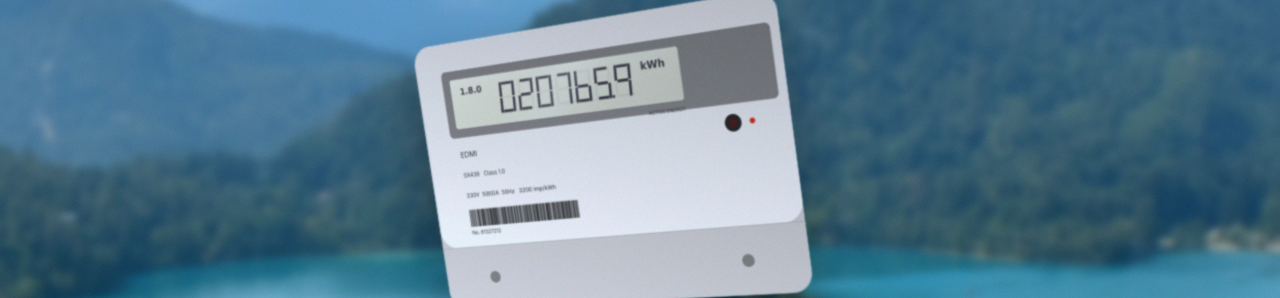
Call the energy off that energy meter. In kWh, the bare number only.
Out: 20765.9
